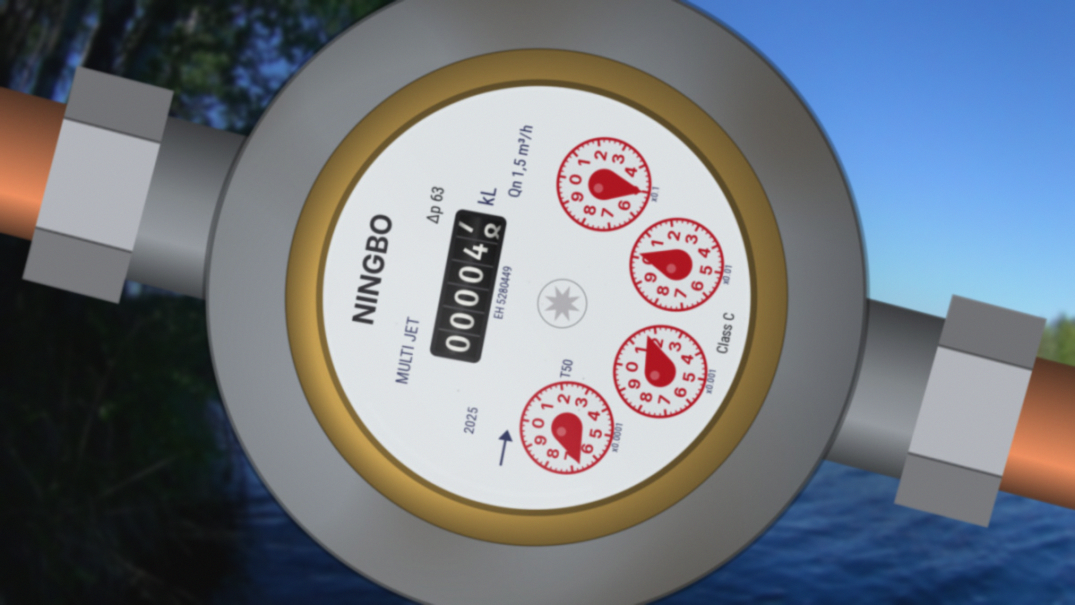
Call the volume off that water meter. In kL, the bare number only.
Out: 47.5016
